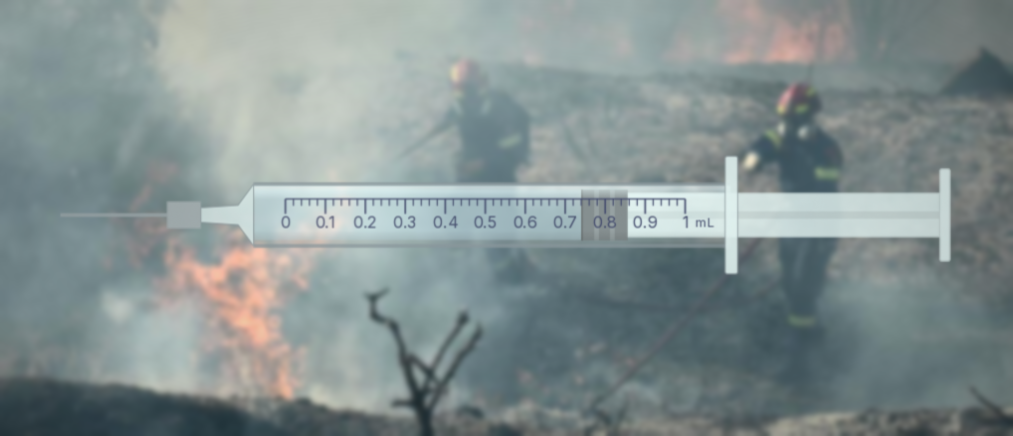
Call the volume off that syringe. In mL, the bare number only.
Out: 0.74
